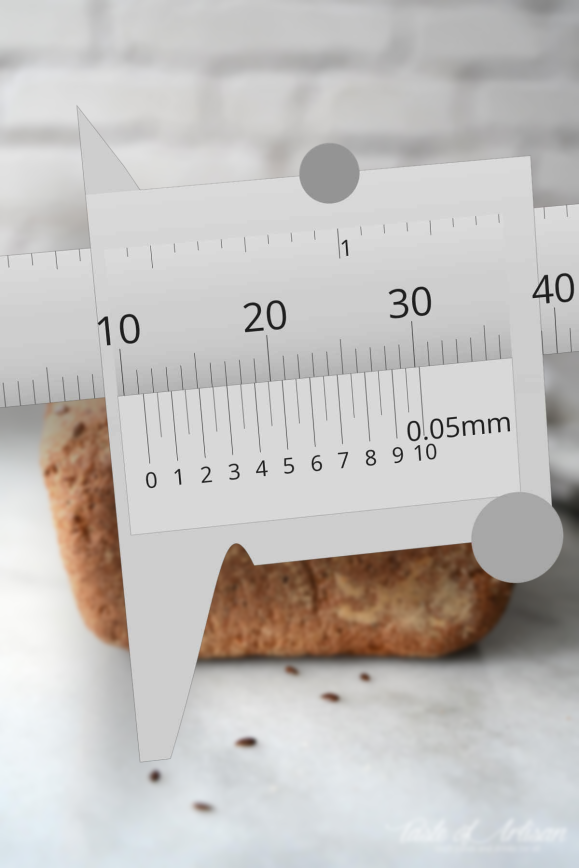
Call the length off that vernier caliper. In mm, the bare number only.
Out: 11.3
